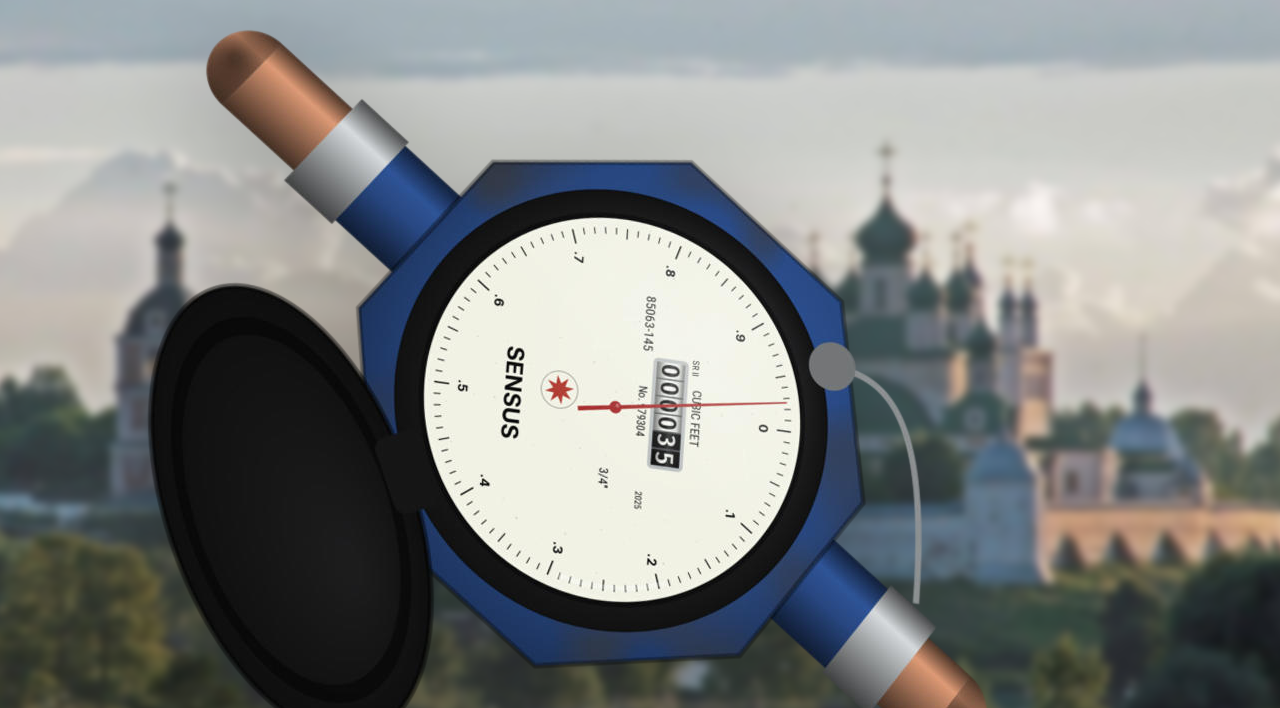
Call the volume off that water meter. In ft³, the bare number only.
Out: 34.97
